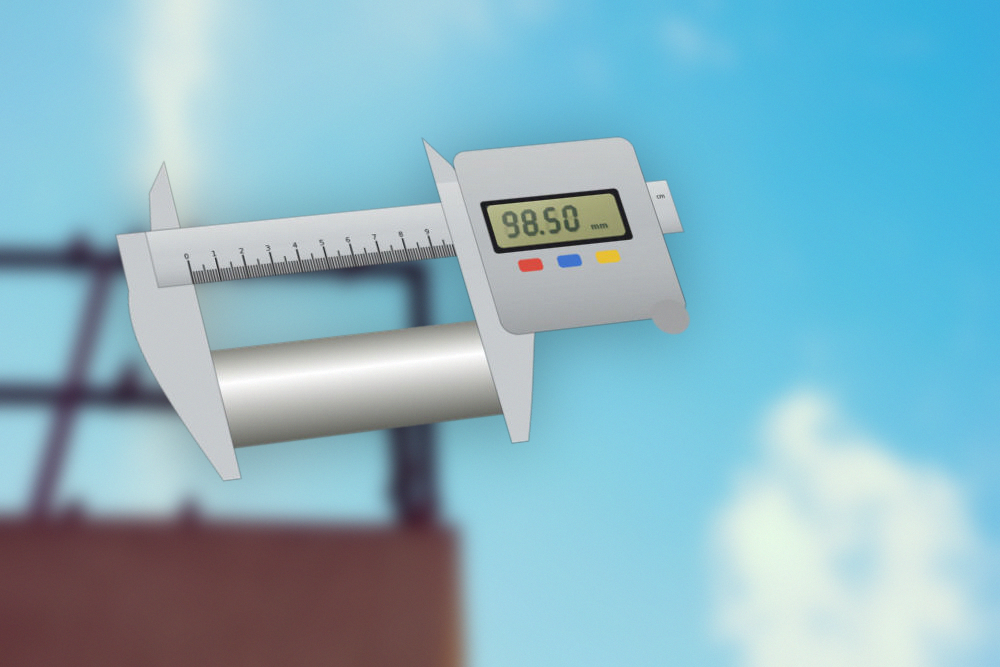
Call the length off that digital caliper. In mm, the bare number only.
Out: 98.50
